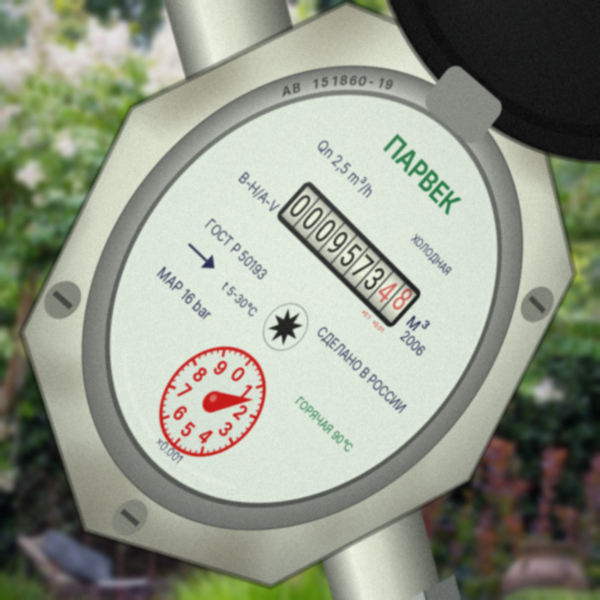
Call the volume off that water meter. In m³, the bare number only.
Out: 9573.481
